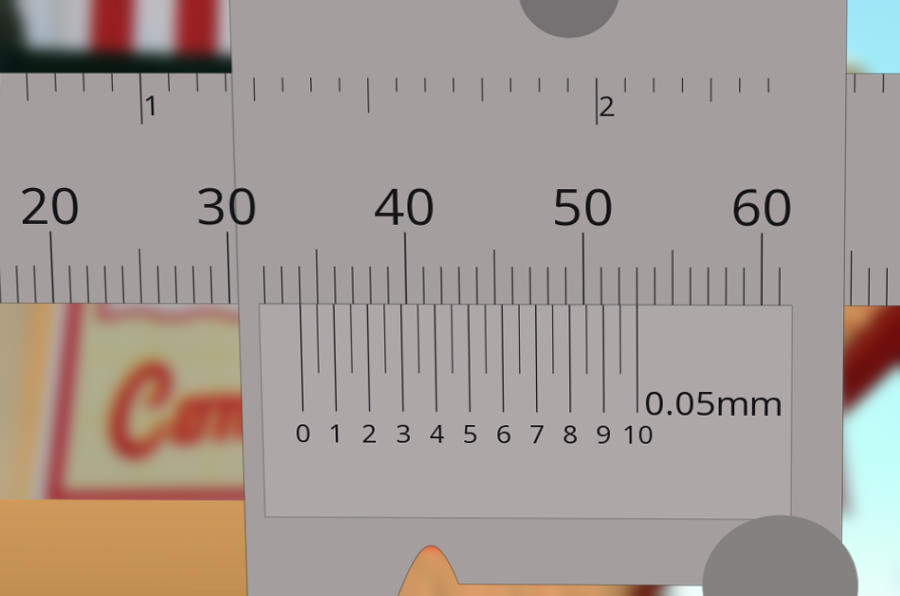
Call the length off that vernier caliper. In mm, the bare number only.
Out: 34.0
